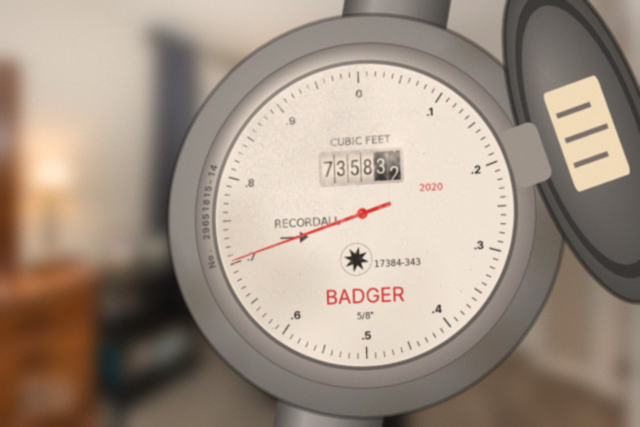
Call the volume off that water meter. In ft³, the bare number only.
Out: 735831.70
